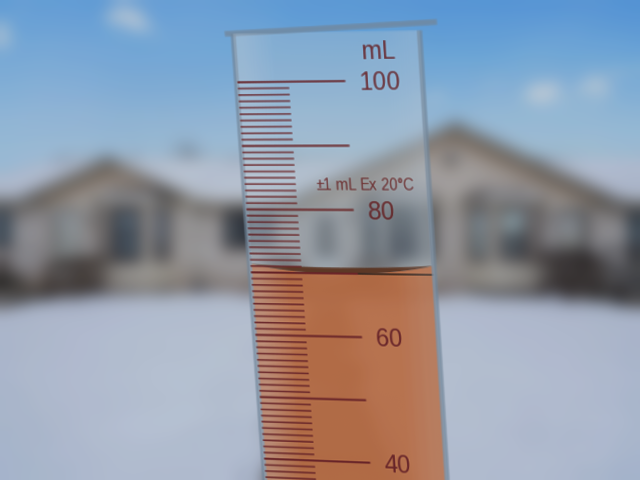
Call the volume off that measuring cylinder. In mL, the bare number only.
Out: 70
